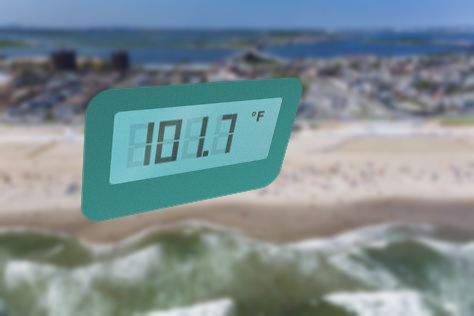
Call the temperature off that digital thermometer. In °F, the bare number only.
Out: 101.7
